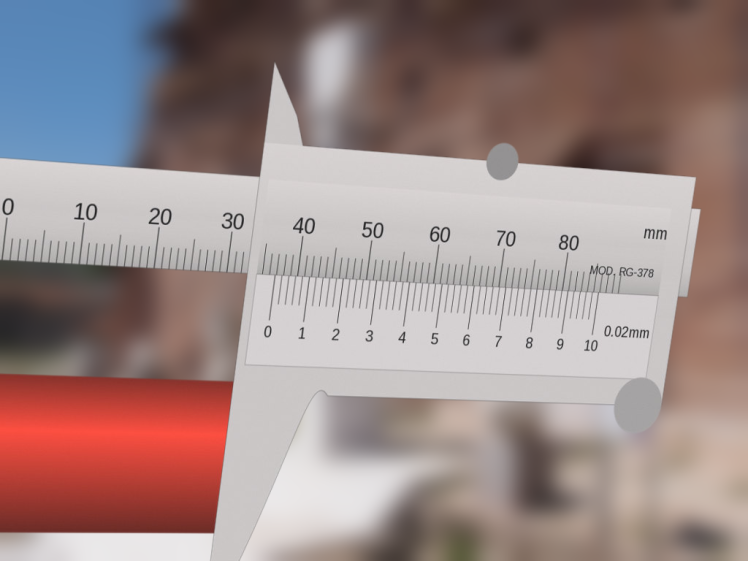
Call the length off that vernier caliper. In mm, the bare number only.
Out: 36.8
